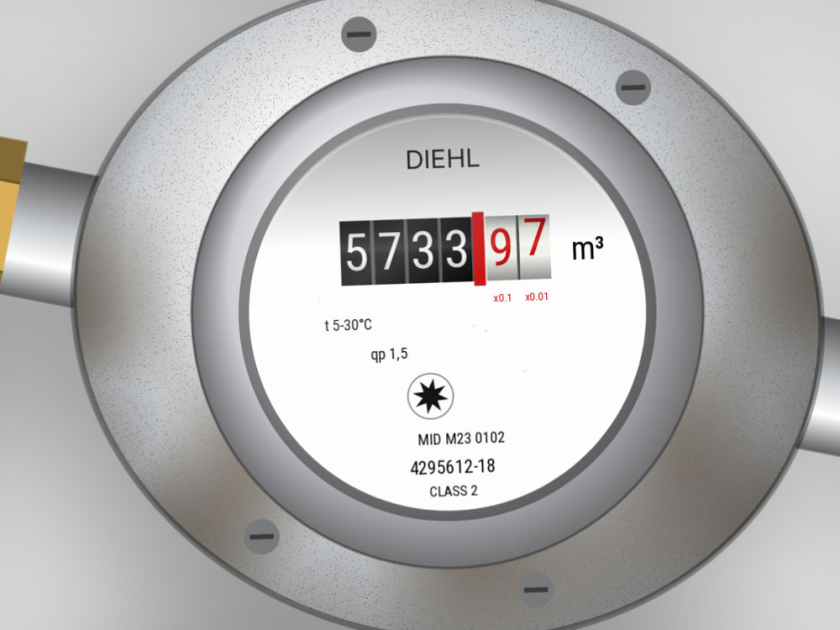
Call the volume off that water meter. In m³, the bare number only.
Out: 5733.97
